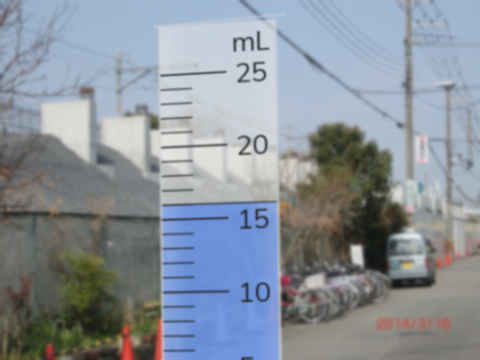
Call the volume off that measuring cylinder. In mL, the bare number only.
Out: 16
